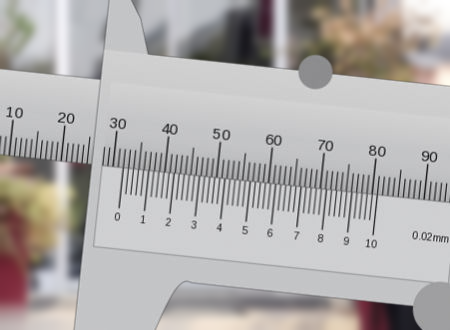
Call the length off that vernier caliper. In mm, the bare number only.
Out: 32.0
